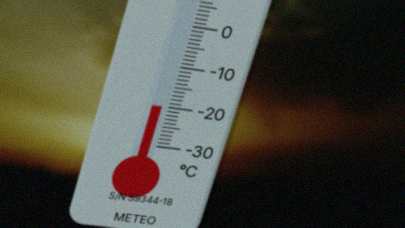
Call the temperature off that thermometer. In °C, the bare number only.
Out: -20
